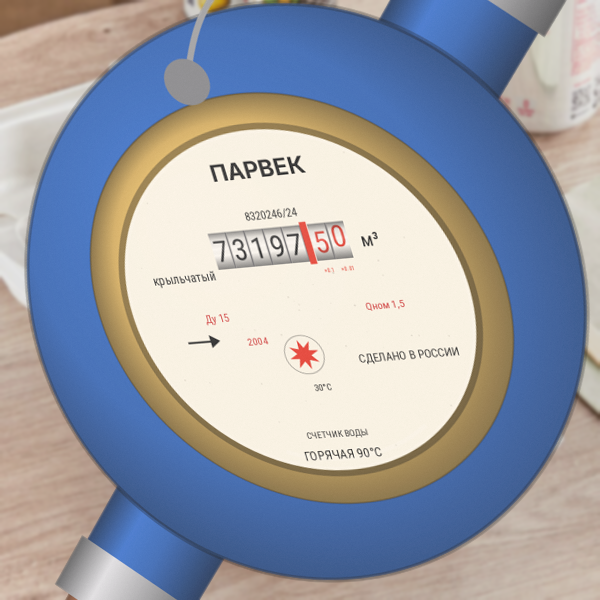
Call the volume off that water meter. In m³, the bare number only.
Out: 73197.50
